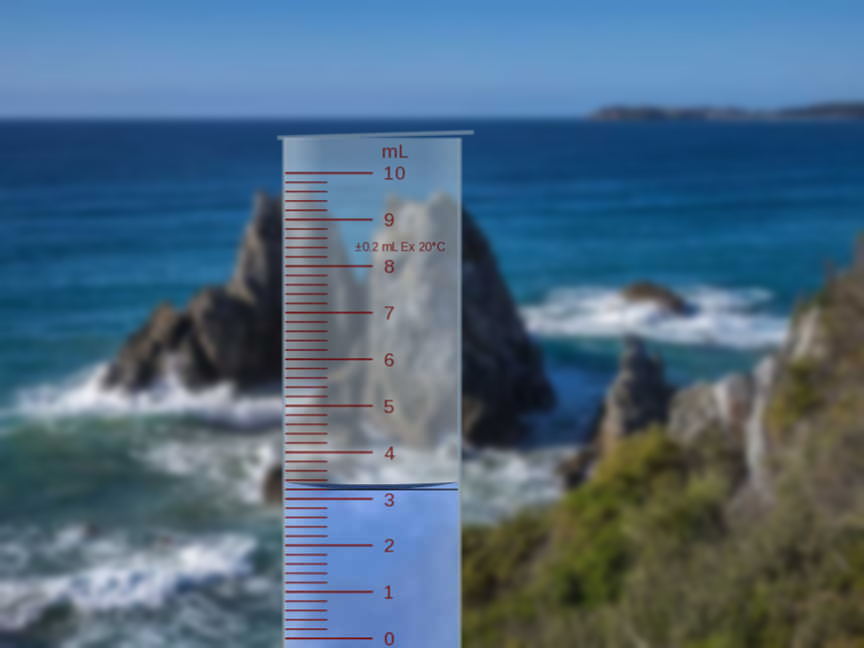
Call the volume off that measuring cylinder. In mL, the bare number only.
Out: 3.2
